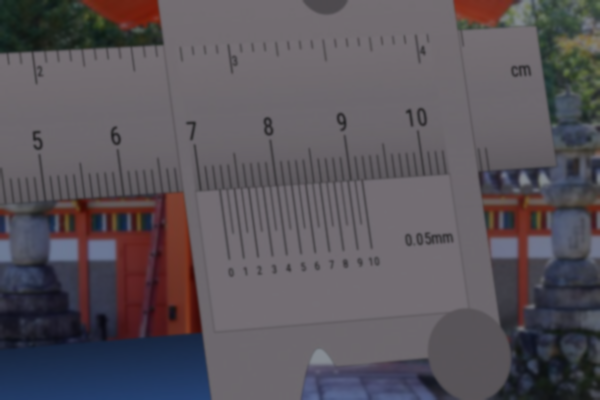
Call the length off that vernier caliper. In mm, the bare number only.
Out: 72.5
